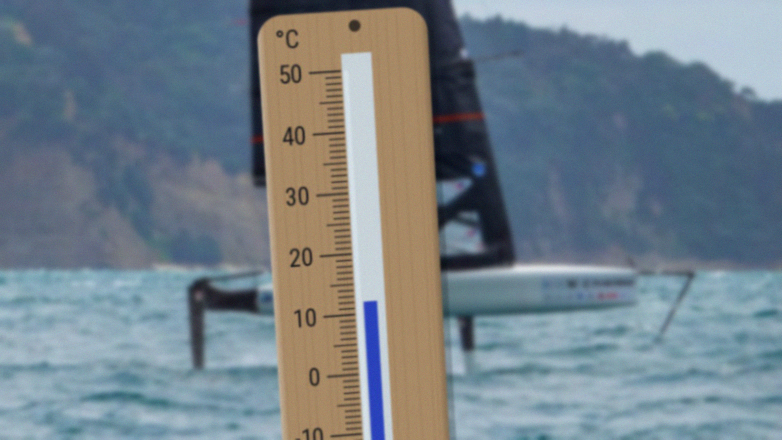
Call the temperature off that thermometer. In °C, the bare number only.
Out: 12
